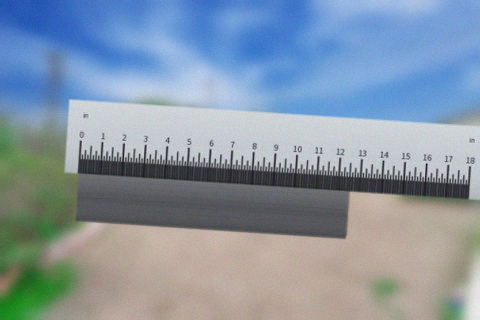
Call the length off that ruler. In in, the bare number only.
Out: 12.5
